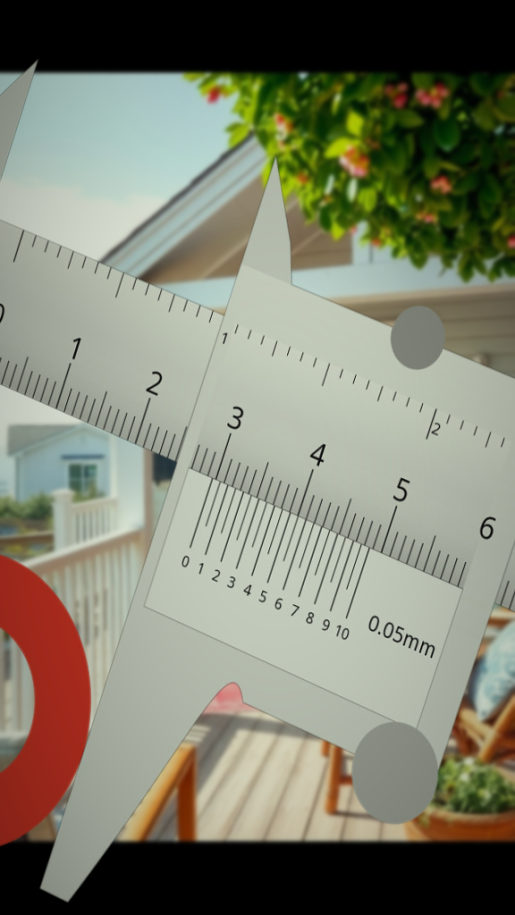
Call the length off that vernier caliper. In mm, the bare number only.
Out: 29.6
